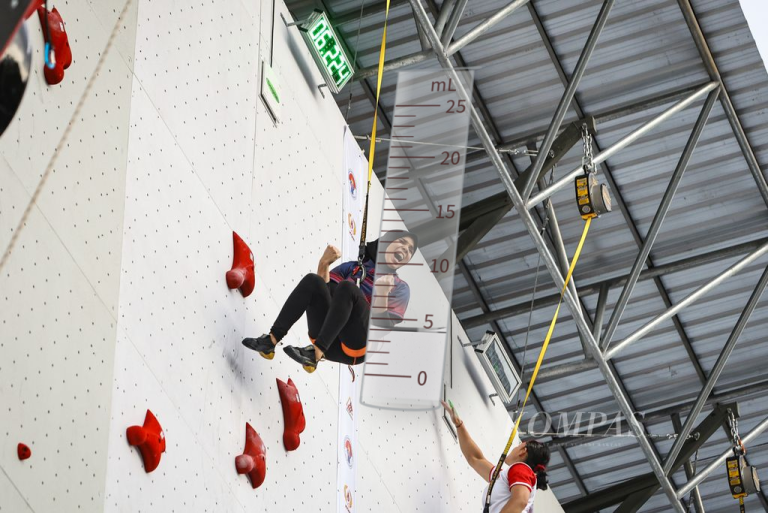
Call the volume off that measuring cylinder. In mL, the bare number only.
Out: 4
